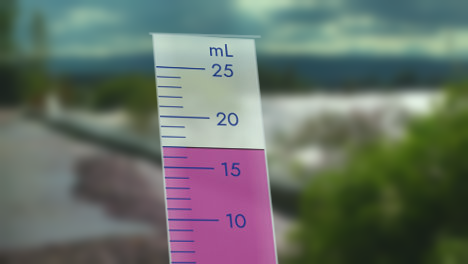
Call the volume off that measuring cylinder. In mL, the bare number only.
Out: 17
